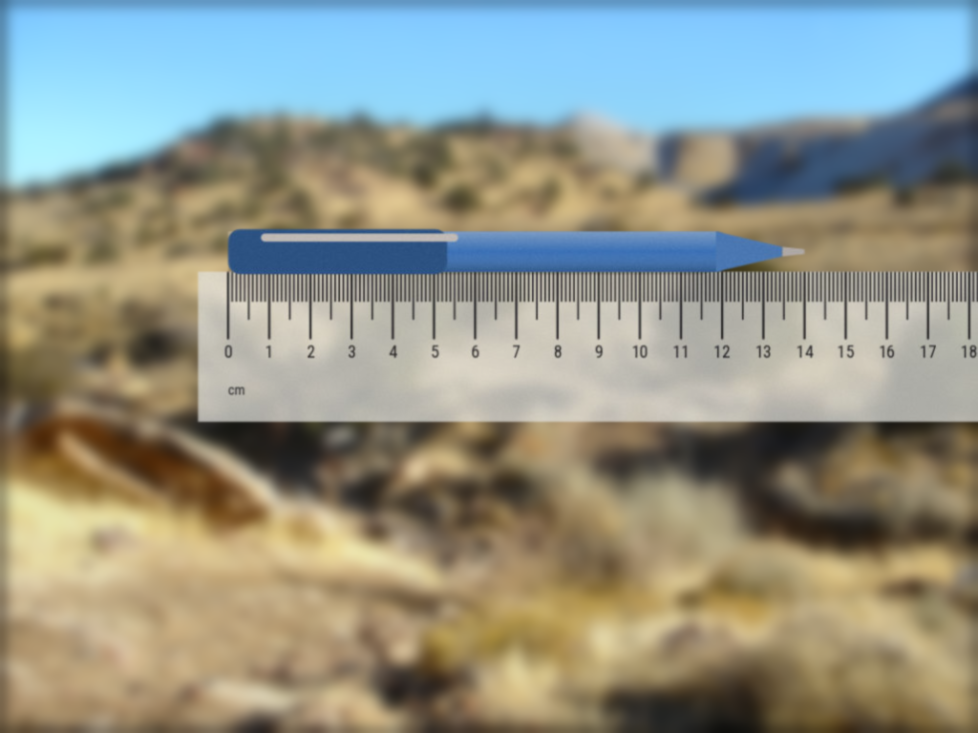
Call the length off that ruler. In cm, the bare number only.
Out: 14
